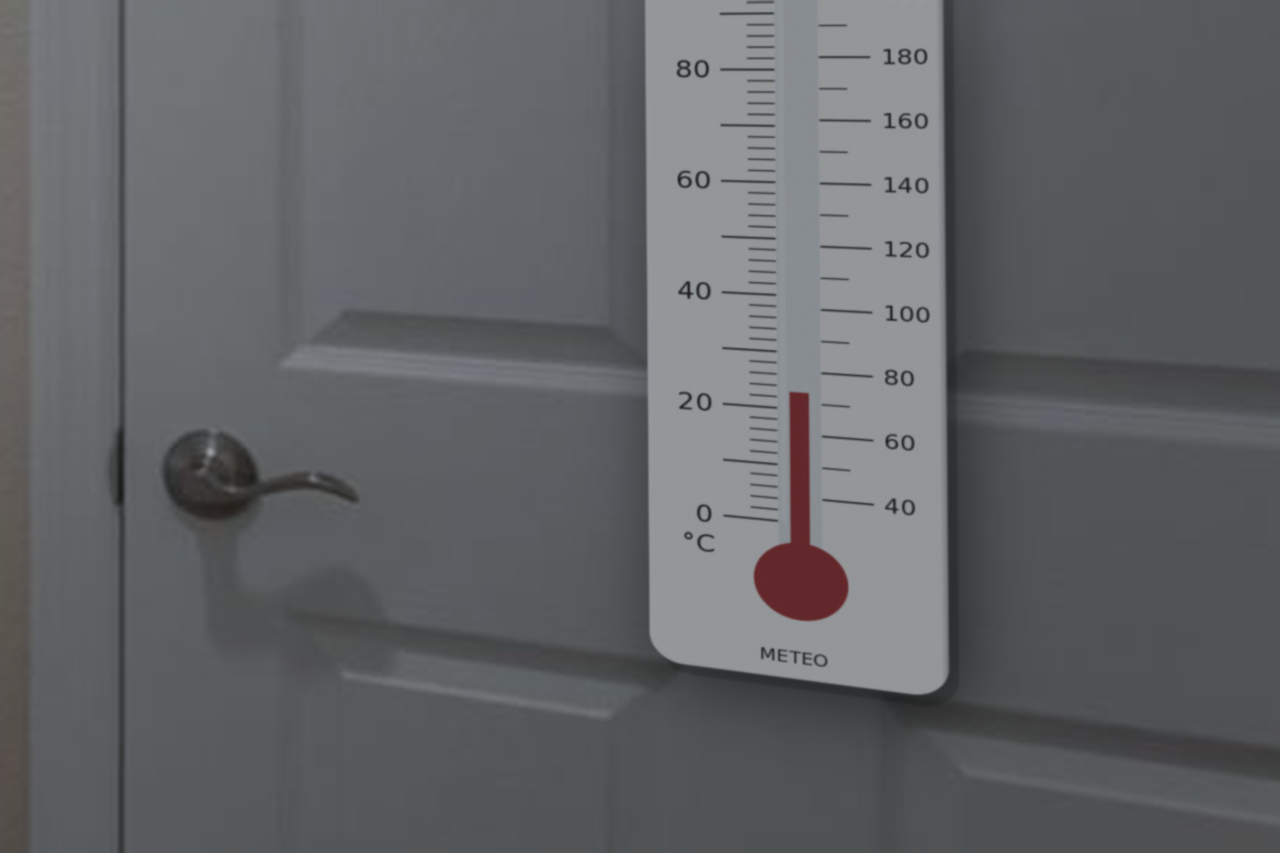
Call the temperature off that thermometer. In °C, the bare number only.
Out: 23
